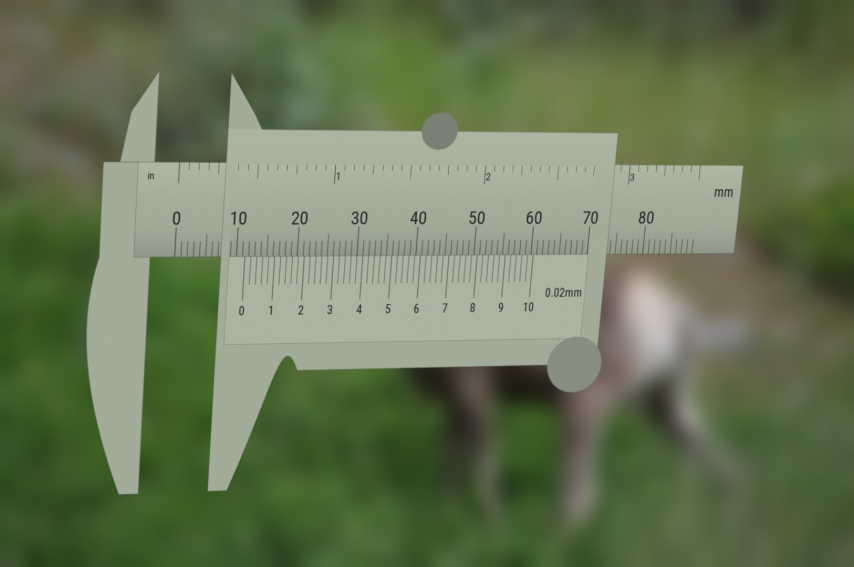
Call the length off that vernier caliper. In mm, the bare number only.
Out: 11.4
